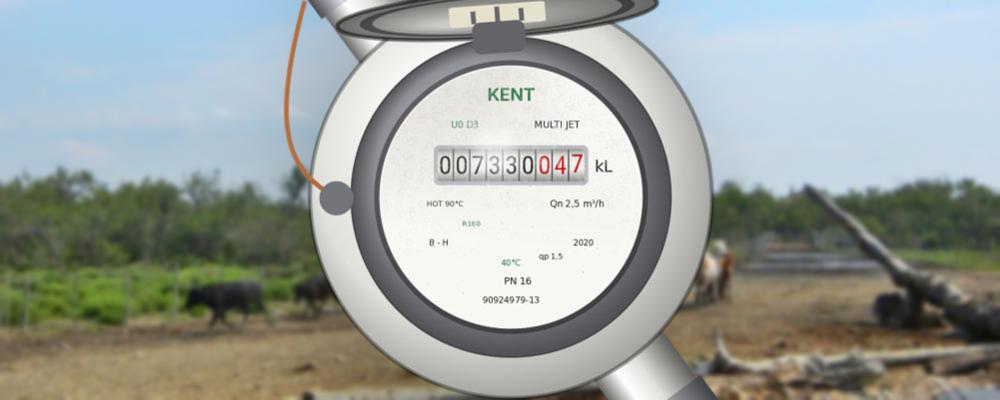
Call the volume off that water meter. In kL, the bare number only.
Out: 7330.047
